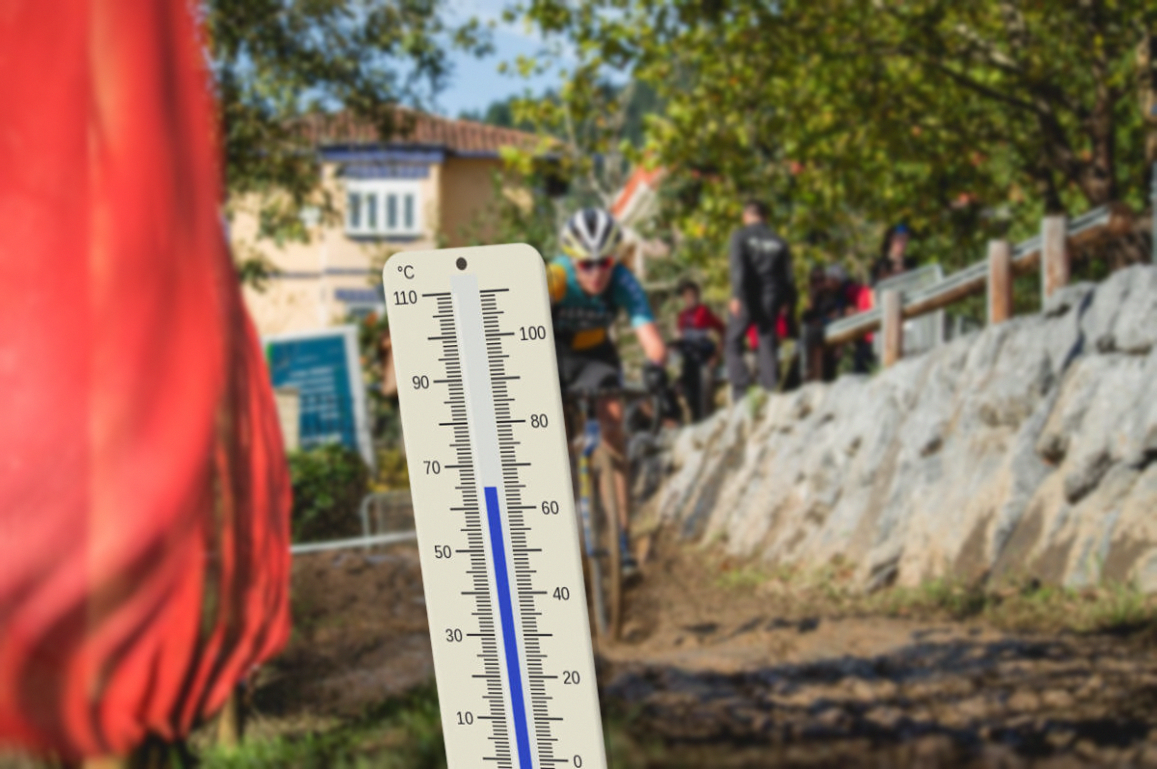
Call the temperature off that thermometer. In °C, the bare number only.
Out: 65
